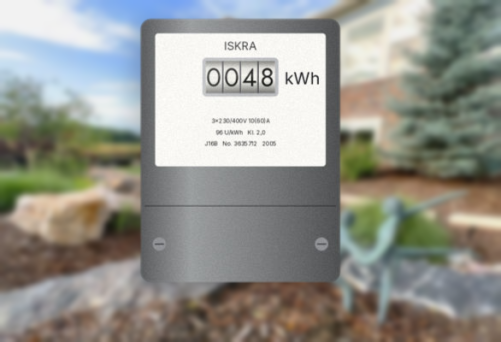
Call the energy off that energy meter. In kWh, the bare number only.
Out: 48
